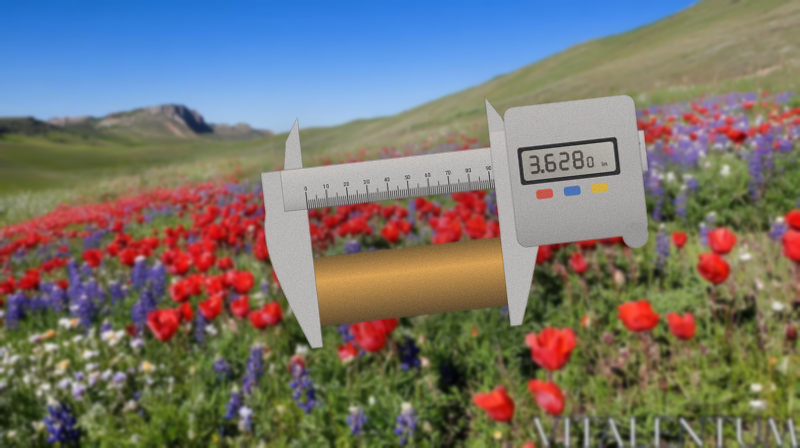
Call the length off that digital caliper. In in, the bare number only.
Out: 3.6280
